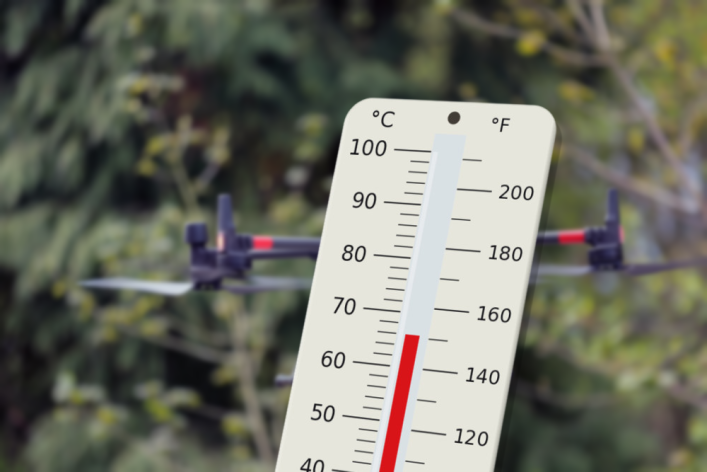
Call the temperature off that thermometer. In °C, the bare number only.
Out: 66
